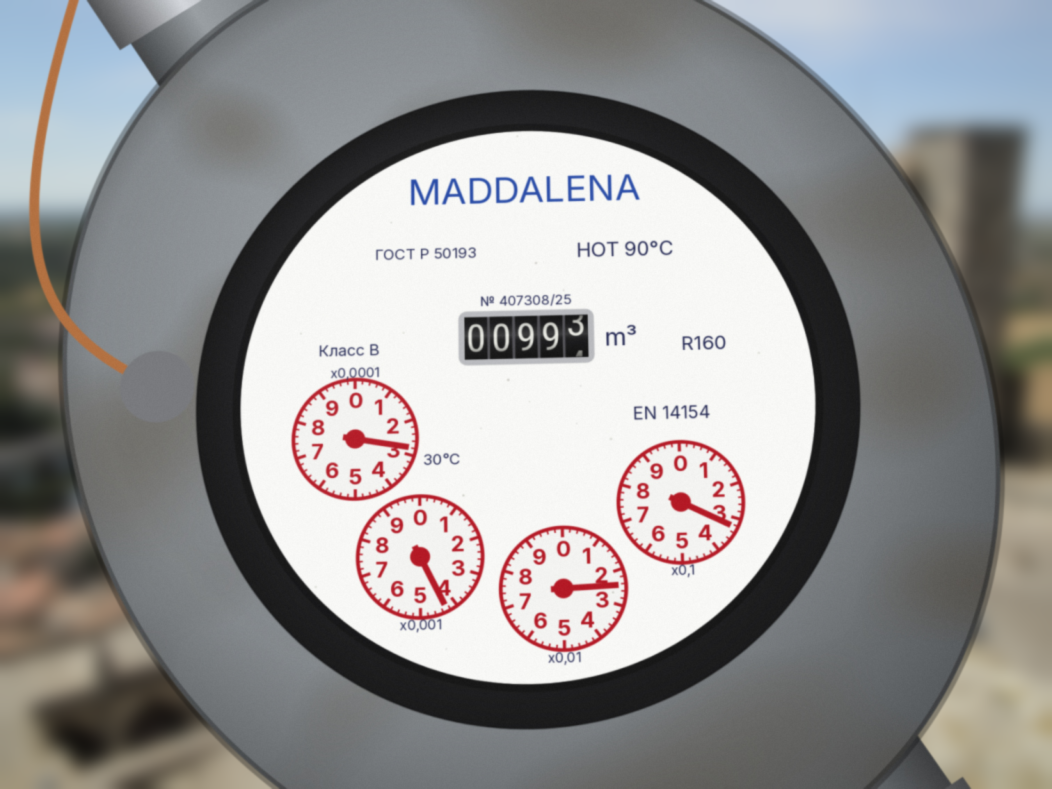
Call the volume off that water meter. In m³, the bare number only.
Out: 993.3242
